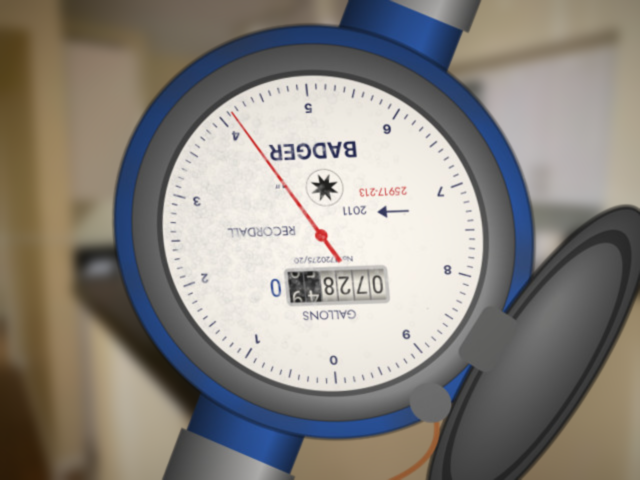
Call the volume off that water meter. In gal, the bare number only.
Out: 728494.1
